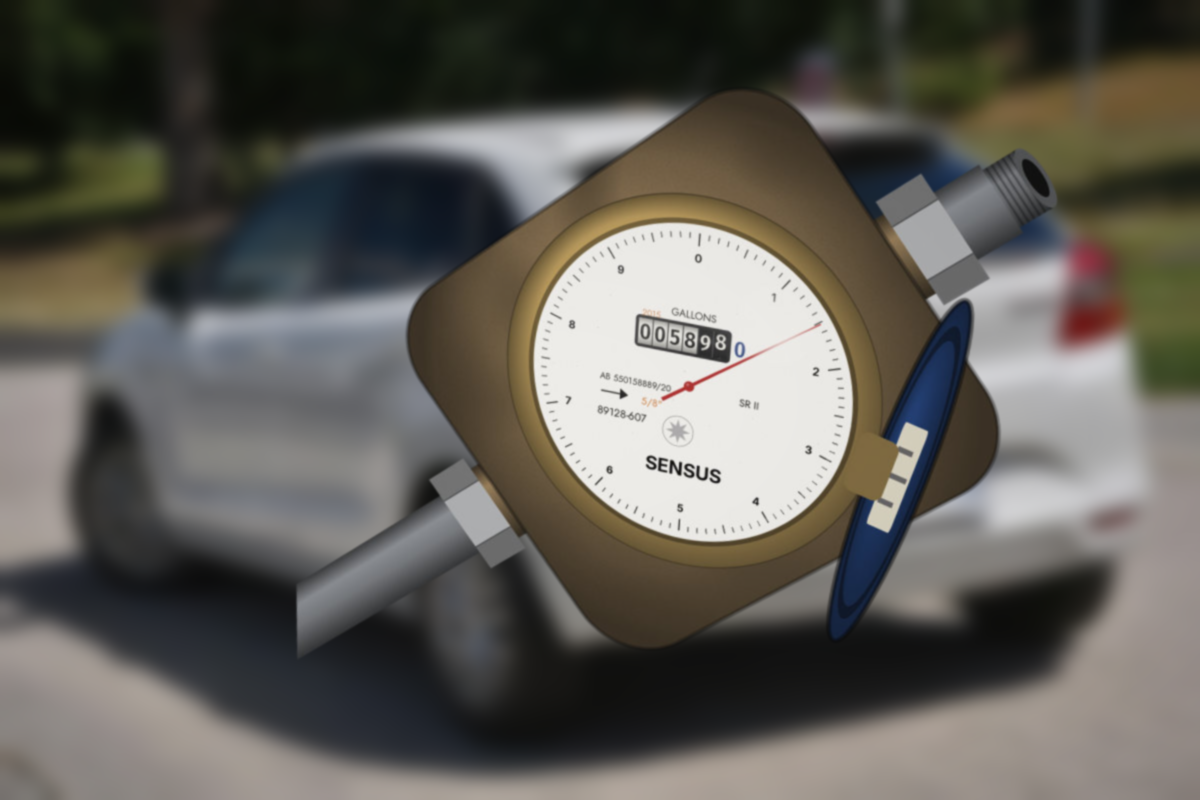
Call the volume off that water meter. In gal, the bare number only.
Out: 58981.5
